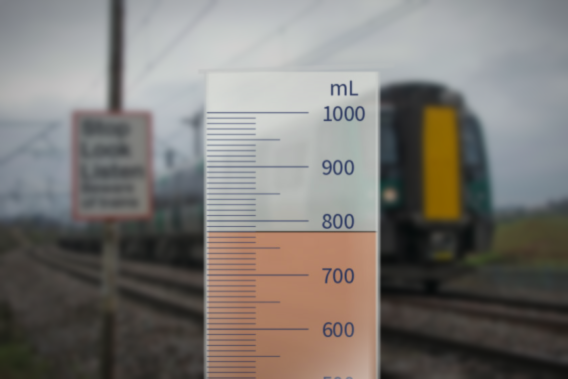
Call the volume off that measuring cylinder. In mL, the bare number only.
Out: 780
